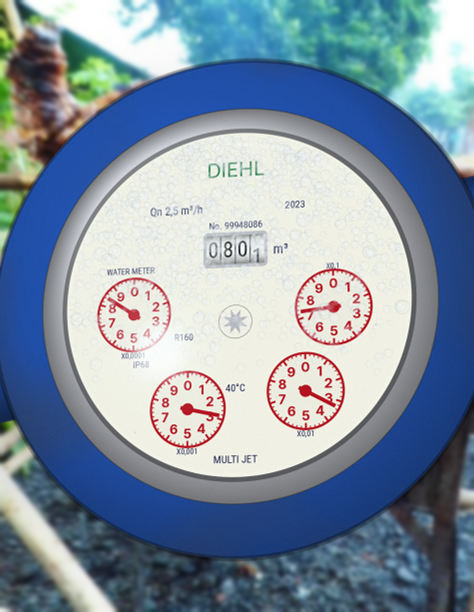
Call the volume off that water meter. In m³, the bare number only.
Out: 800.7328
